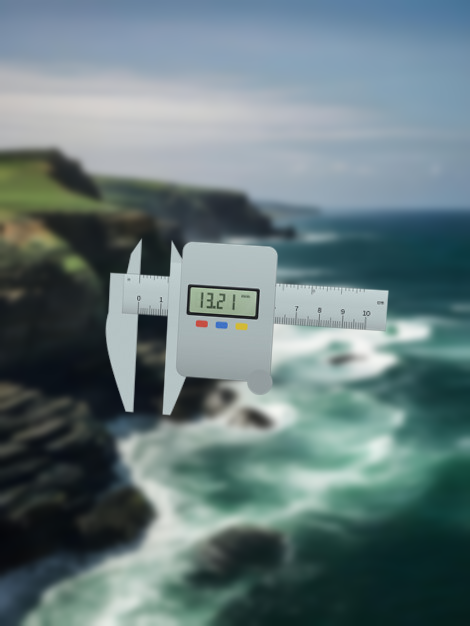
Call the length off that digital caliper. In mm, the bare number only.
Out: 13.21
